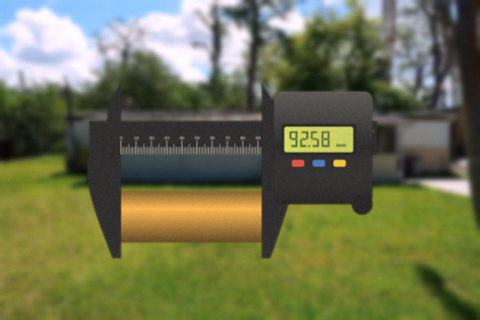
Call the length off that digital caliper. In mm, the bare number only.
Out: 92.58
